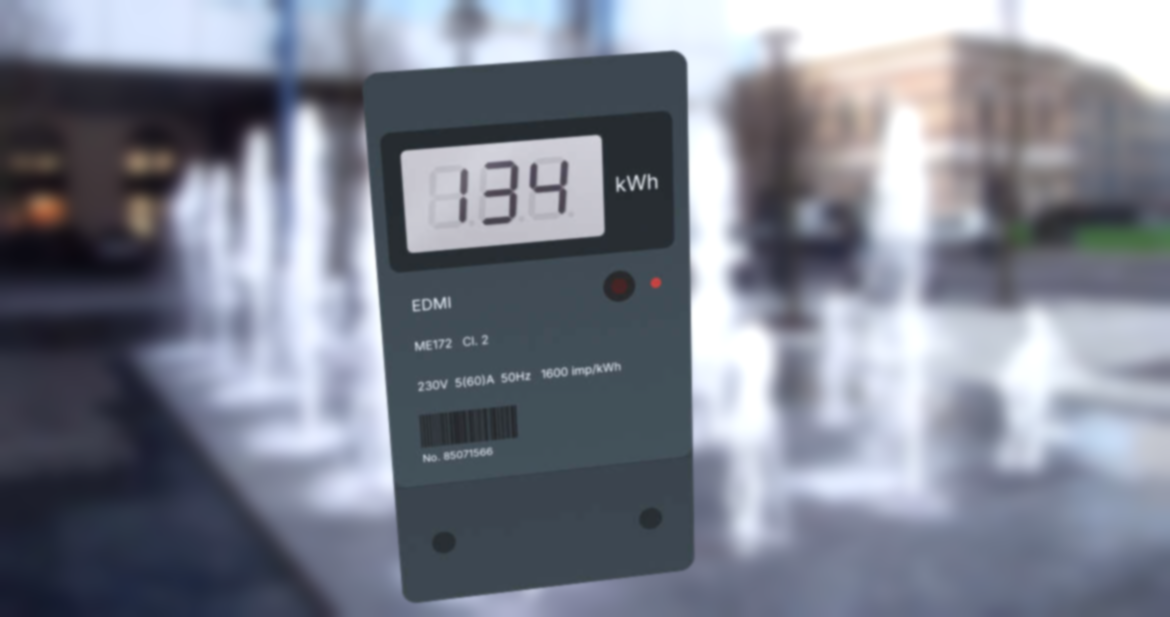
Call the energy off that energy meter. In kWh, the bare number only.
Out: 134
